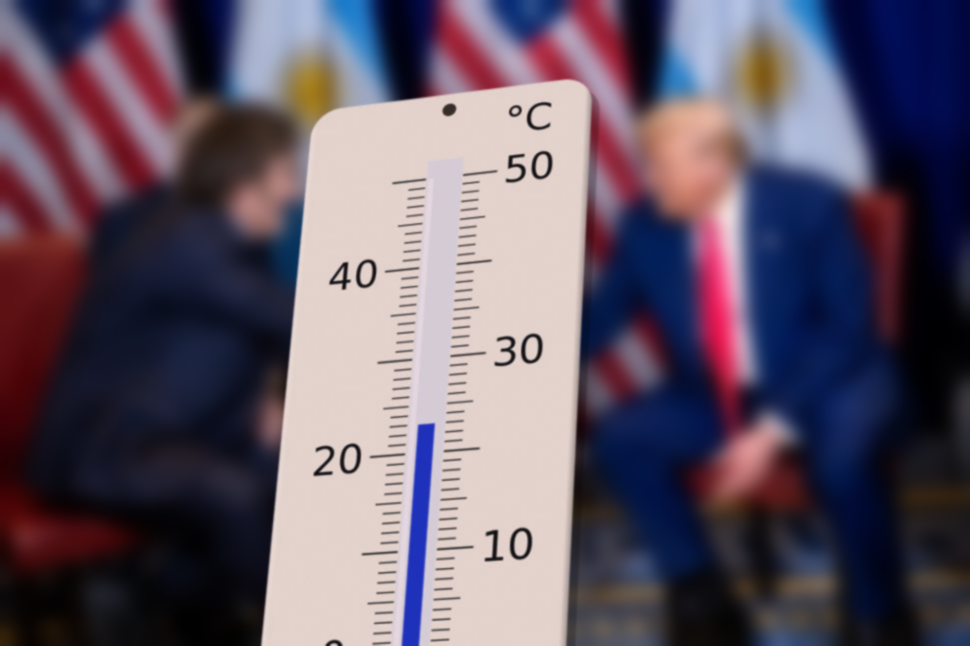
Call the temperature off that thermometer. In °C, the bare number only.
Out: 23
